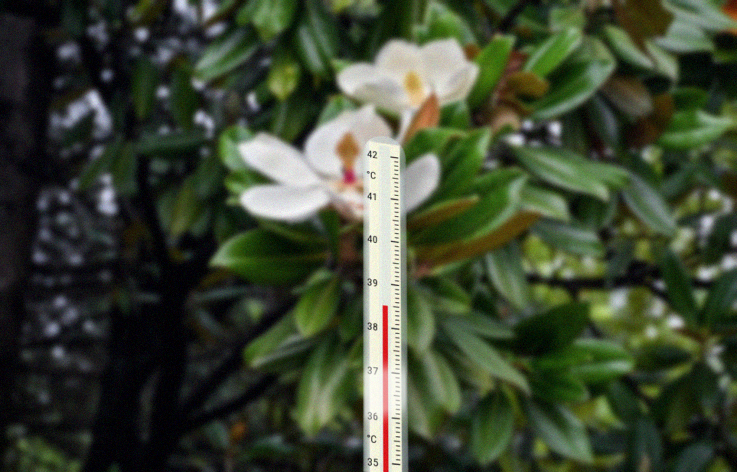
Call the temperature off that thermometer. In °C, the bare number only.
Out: 38.5
